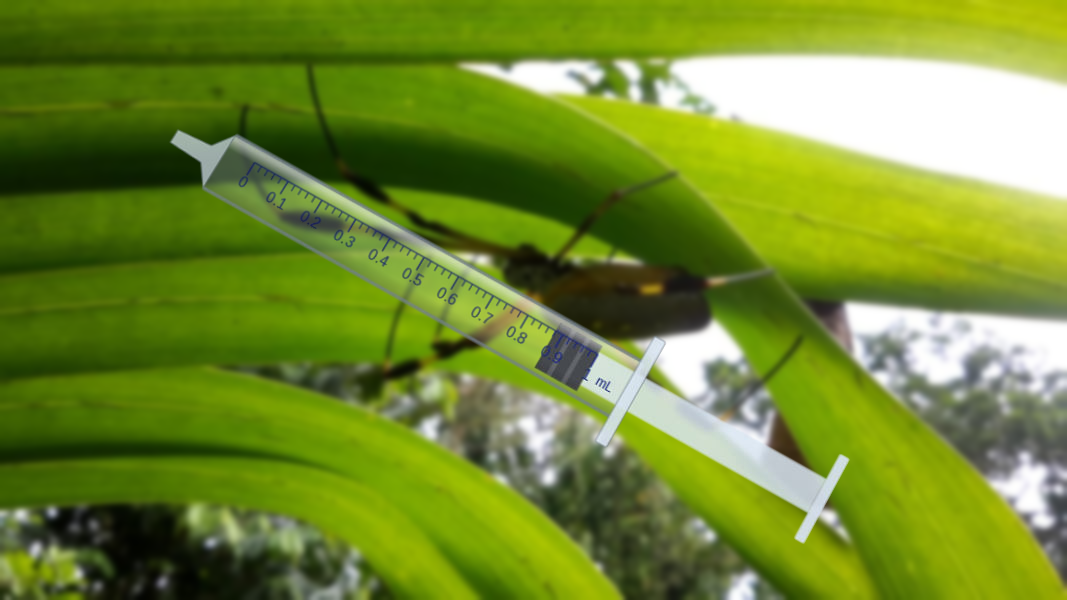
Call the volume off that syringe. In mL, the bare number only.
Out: 0.88
